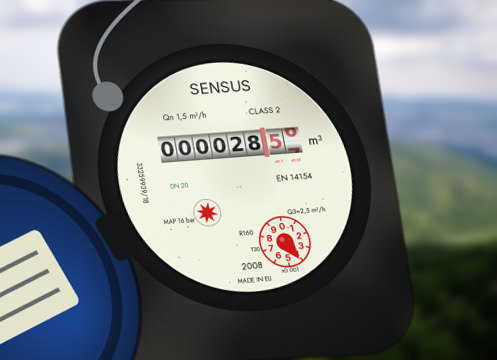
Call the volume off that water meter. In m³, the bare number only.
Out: 28.564
